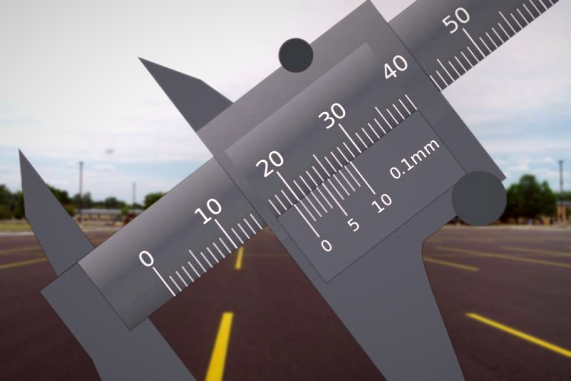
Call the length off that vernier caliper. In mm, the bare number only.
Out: 19.2
